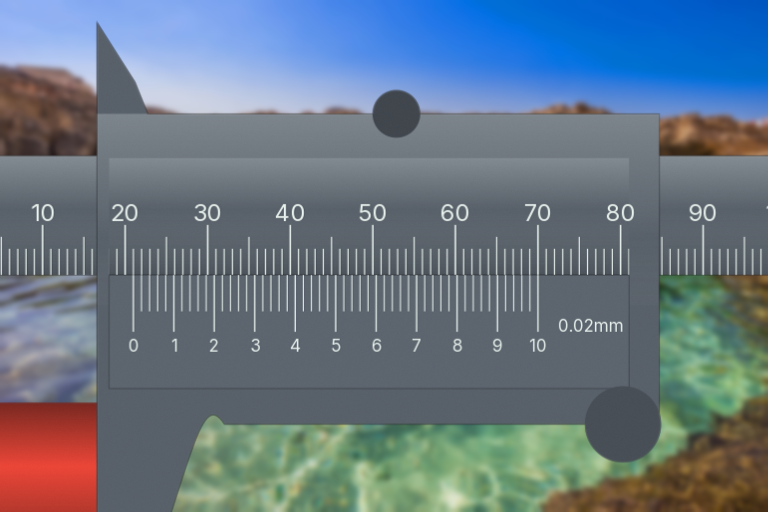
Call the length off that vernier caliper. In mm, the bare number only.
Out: 21.0
